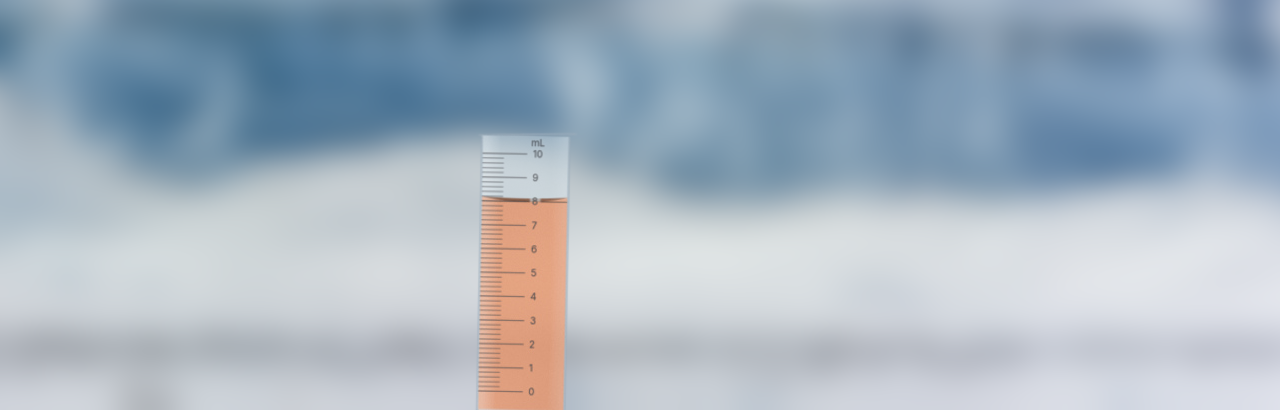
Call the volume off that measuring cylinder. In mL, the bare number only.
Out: 8
